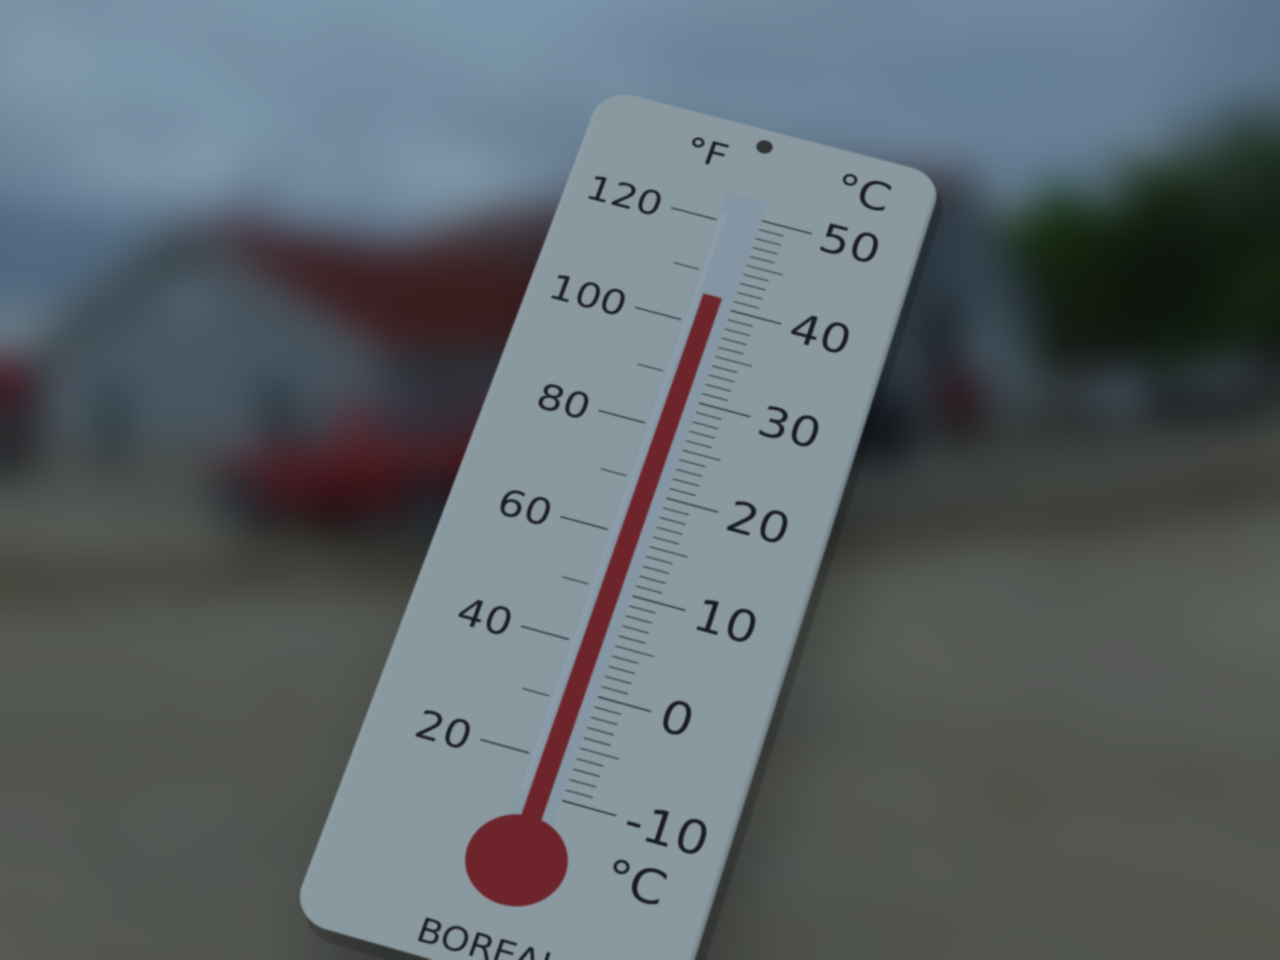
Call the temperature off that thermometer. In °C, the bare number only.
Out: 41
